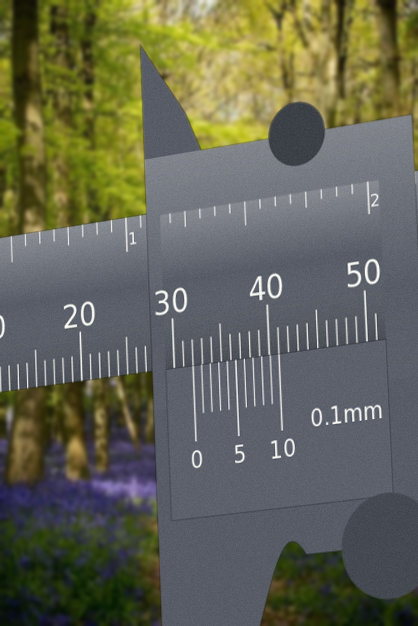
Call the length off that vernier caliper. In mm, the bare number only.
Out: 32.0
